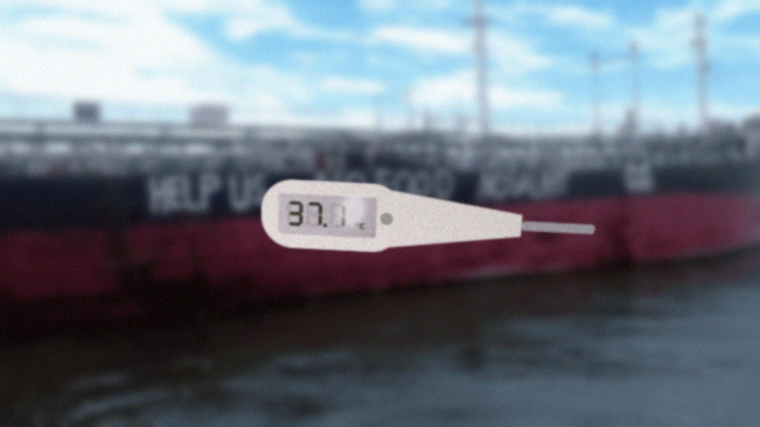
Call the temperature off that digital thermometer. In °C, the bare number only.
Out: 37.1
